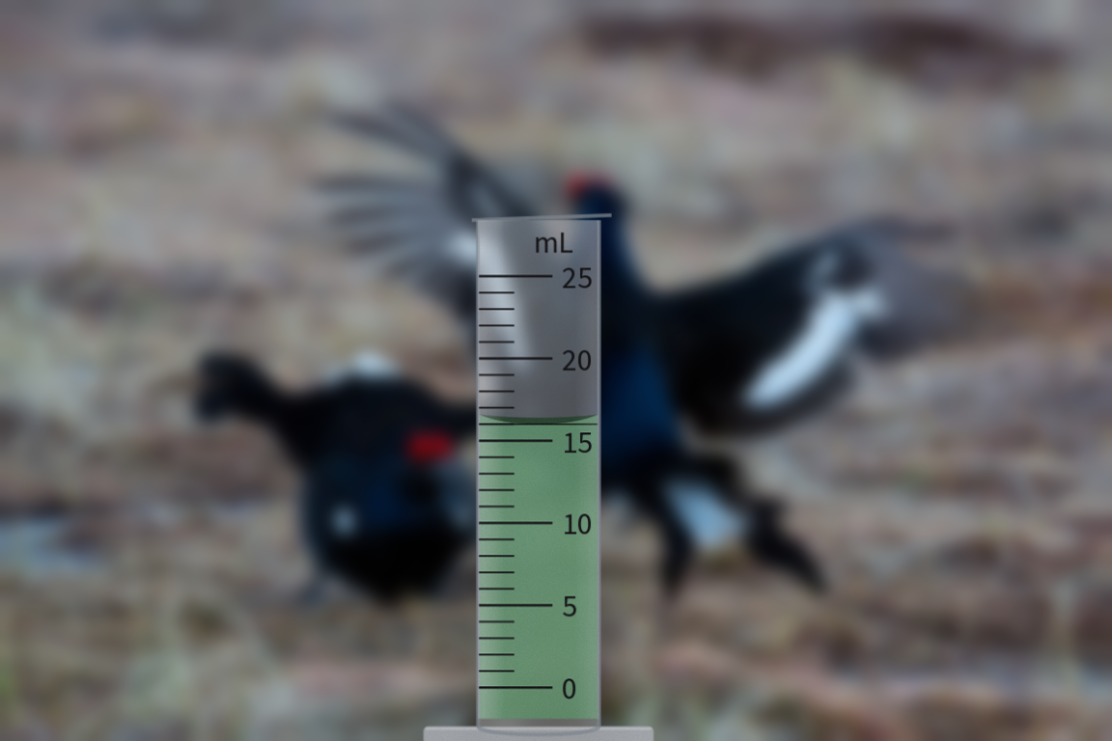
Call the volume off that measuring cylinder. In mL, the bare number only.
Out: 16
